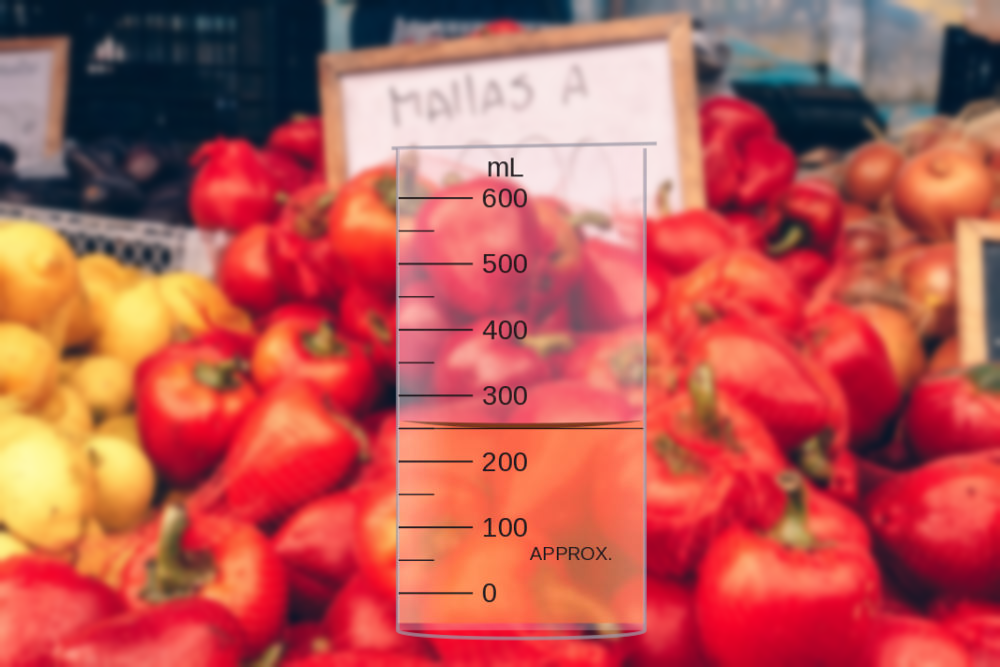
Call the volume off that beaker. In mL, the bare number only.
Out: 250
